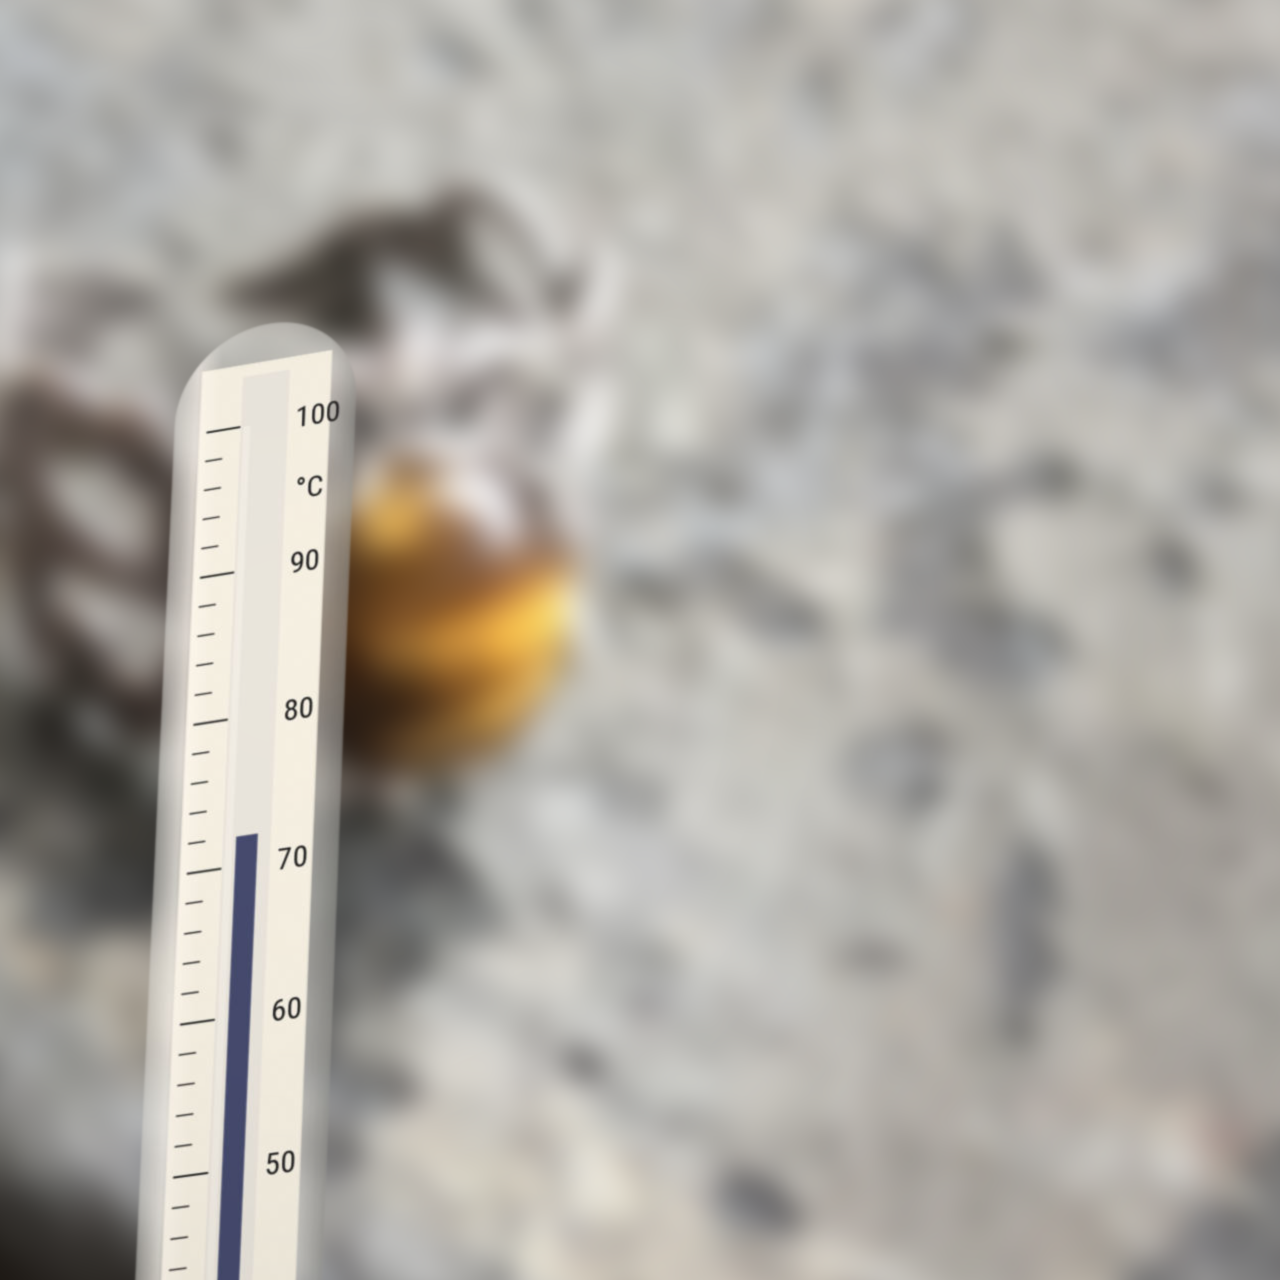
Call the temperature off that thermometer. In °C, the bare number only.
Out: 72
